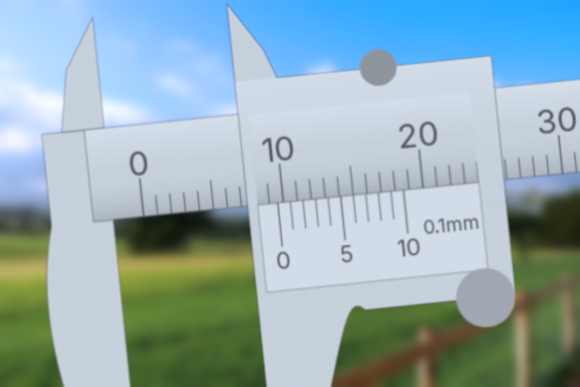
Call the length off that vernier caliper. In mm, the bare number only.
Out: 9.6
